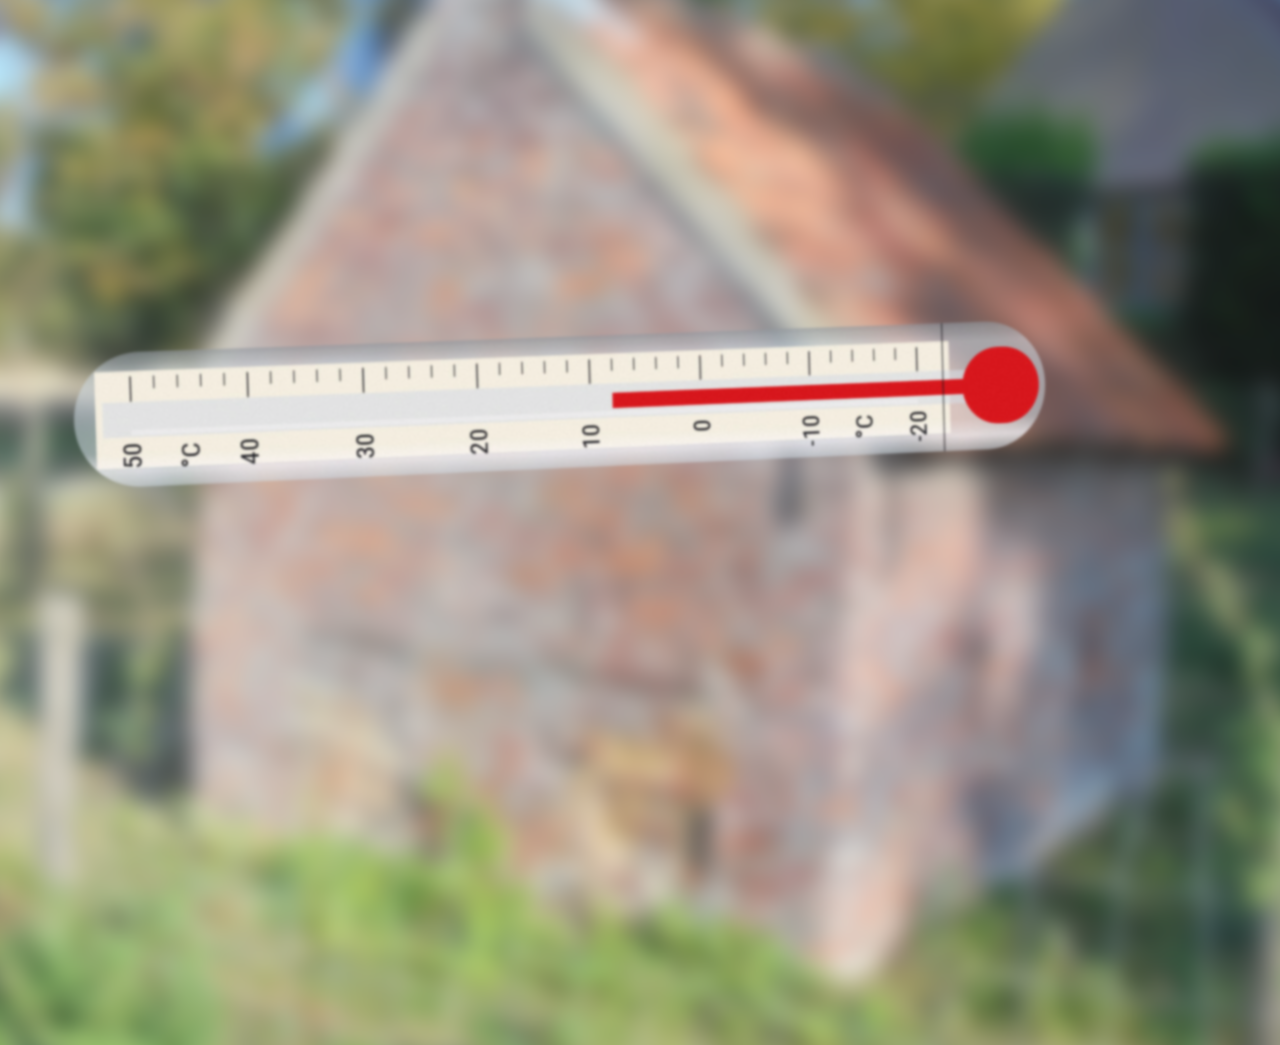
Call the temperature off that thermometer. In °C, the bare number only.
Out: 8
